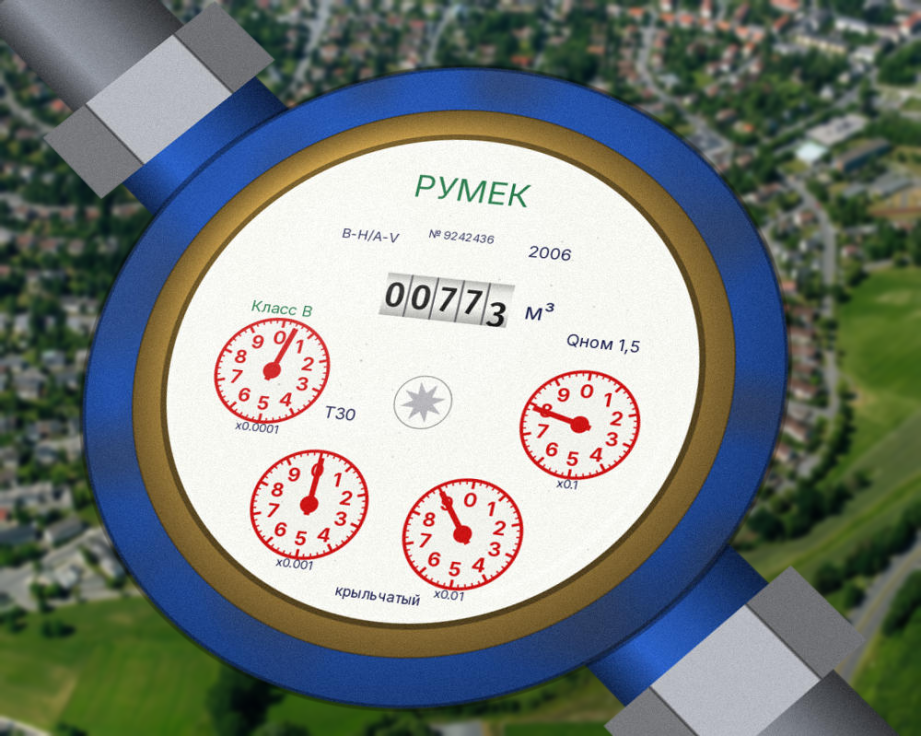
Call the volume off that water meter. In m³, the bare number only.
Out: 772.7900
